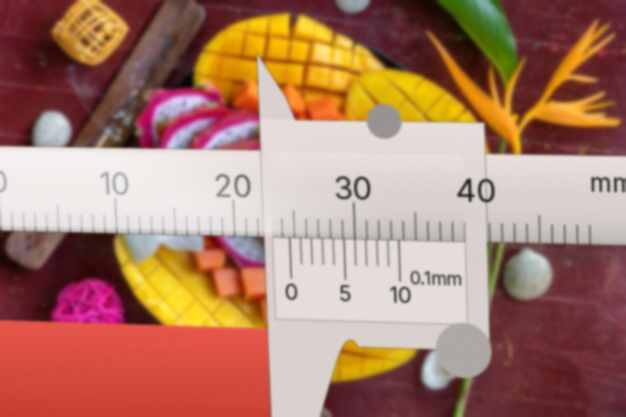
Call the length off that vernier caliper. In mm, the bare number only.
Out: 24.6
